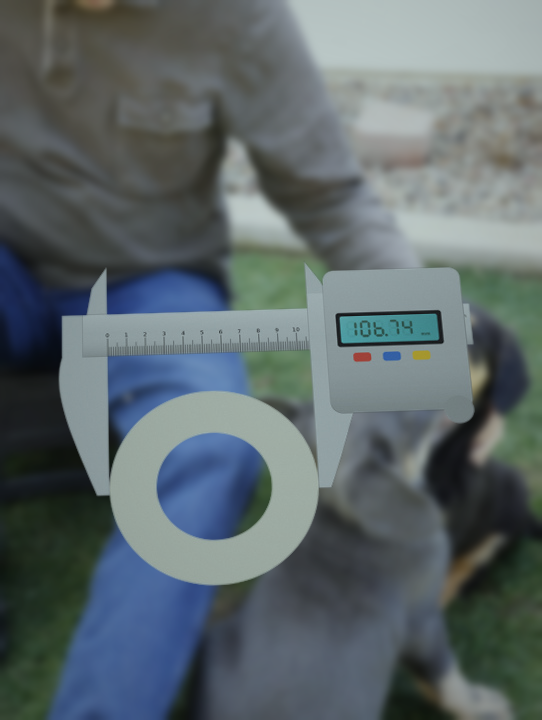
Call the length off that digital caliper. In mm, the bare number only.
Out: 106.74
